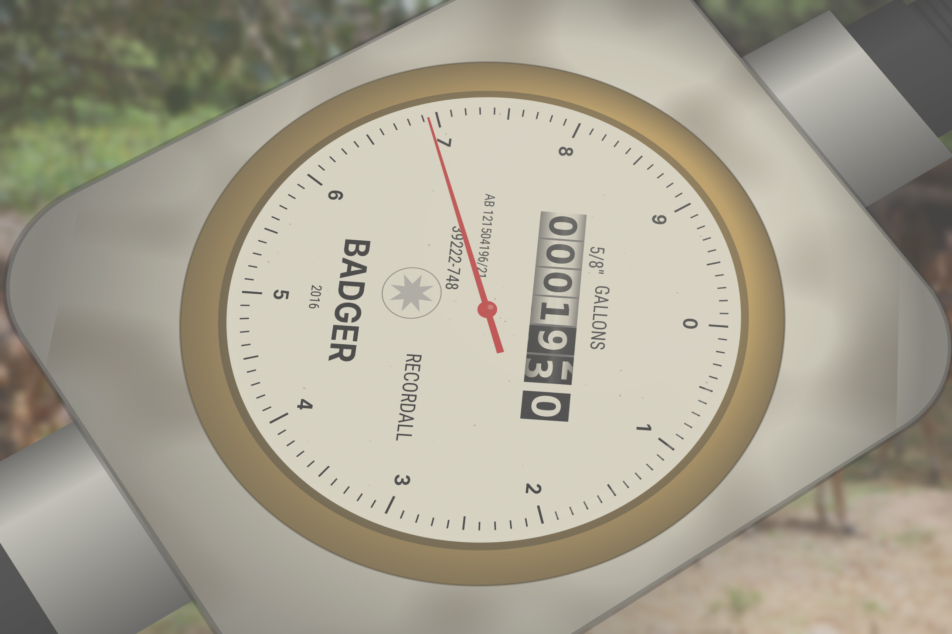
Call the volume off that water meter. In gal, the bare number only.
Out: 1926.9
